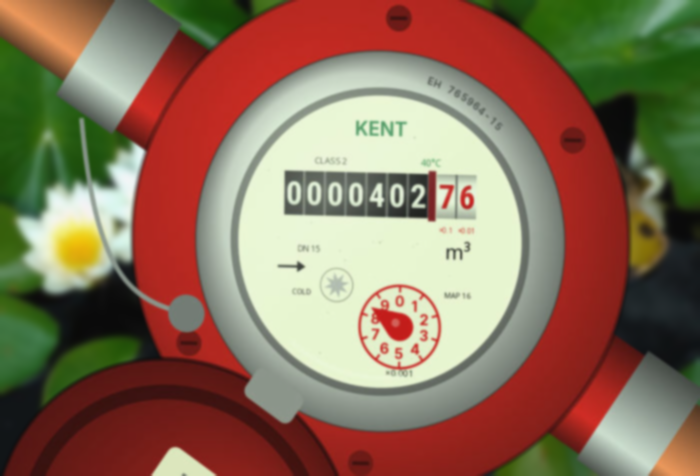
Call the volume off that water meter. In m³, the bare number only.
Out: 402.768
